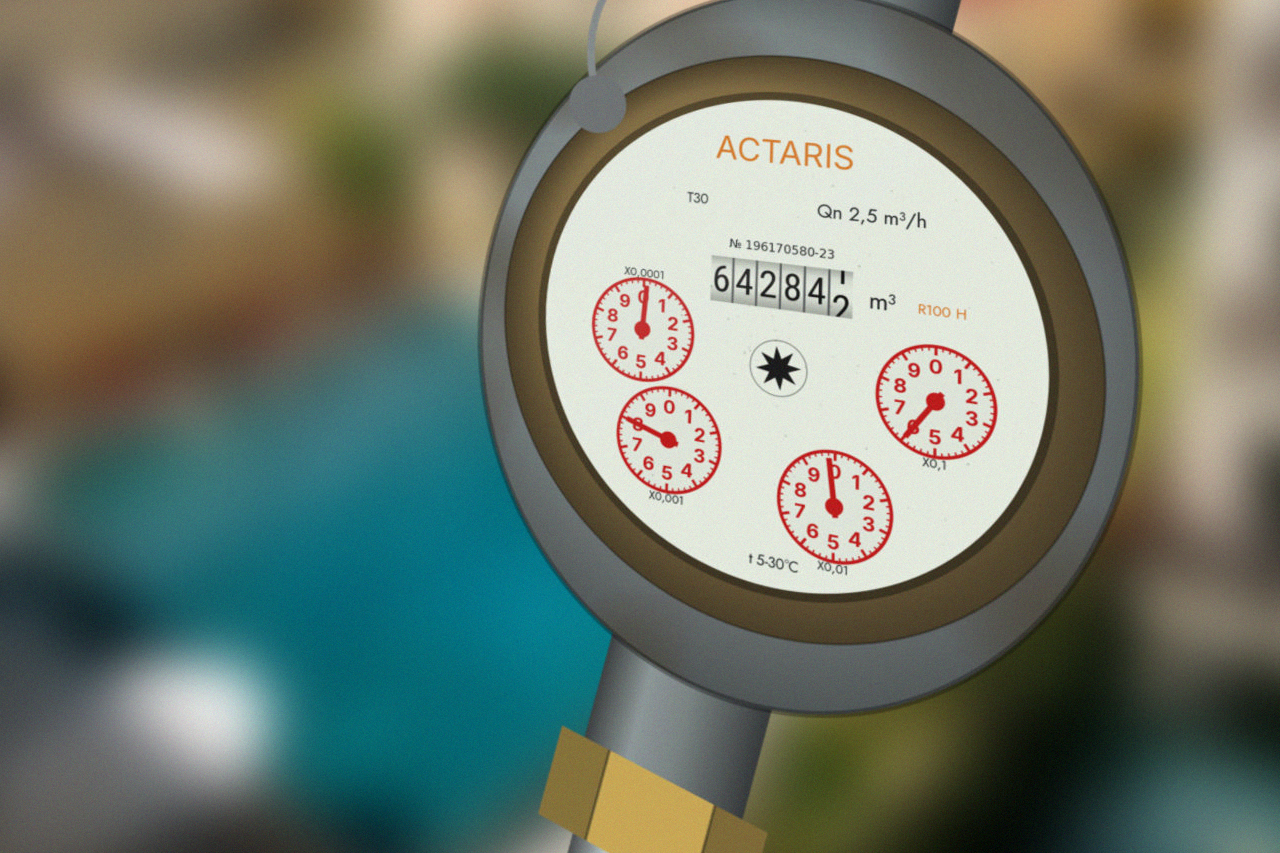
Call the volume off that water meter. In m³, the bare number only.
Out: 642841.5980
